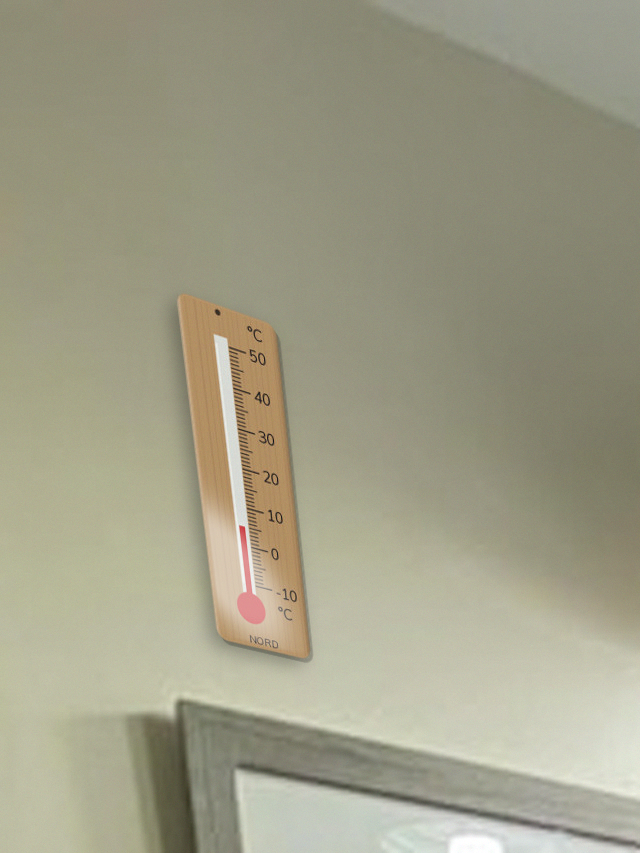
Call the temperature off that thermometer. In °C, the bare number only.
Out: 5
